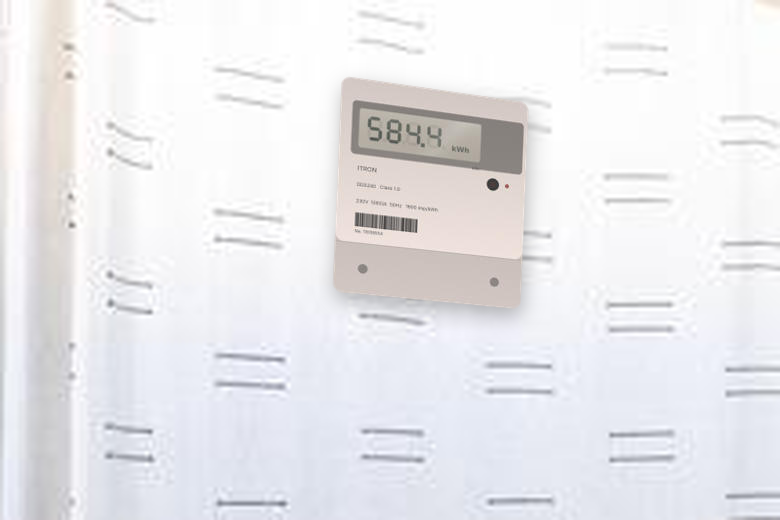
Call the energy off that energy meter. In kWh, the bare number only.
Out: 584.4
